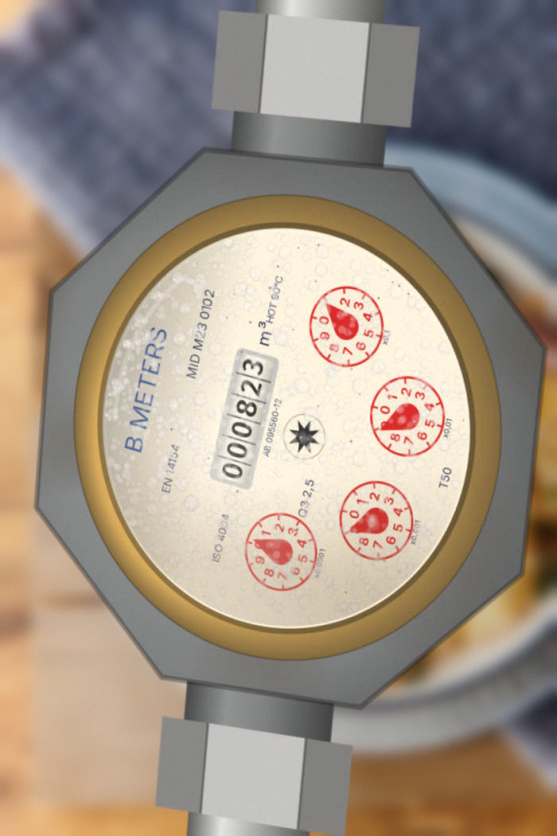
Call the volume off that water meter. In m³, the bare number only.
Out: 823.0890
